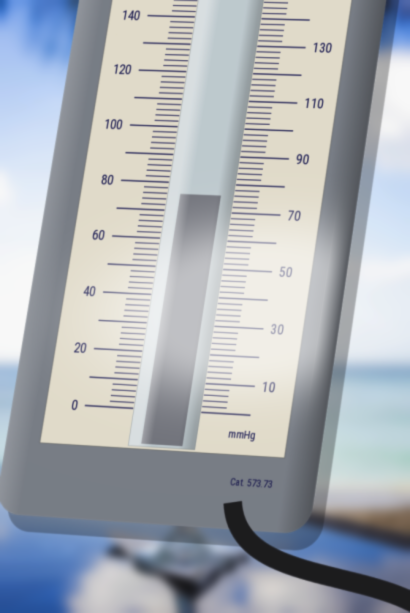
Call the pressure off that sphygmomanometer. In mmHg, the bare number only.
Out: 76
